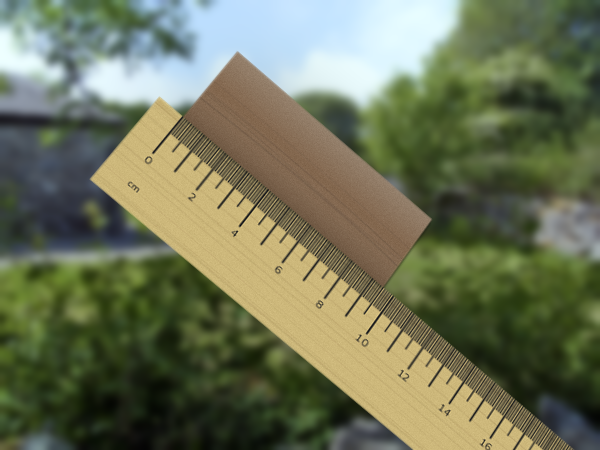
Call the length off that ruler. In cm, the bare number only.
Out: 9.5
